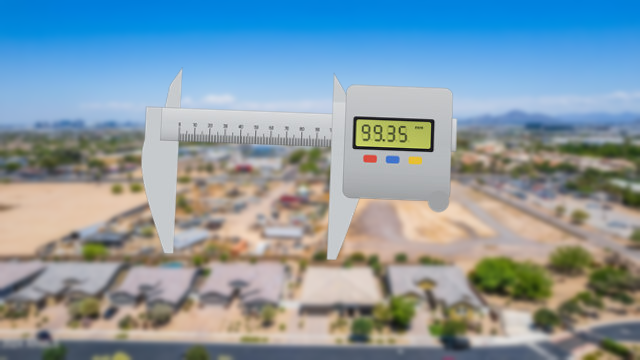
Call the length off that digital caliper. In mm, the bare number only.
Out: 99.35
